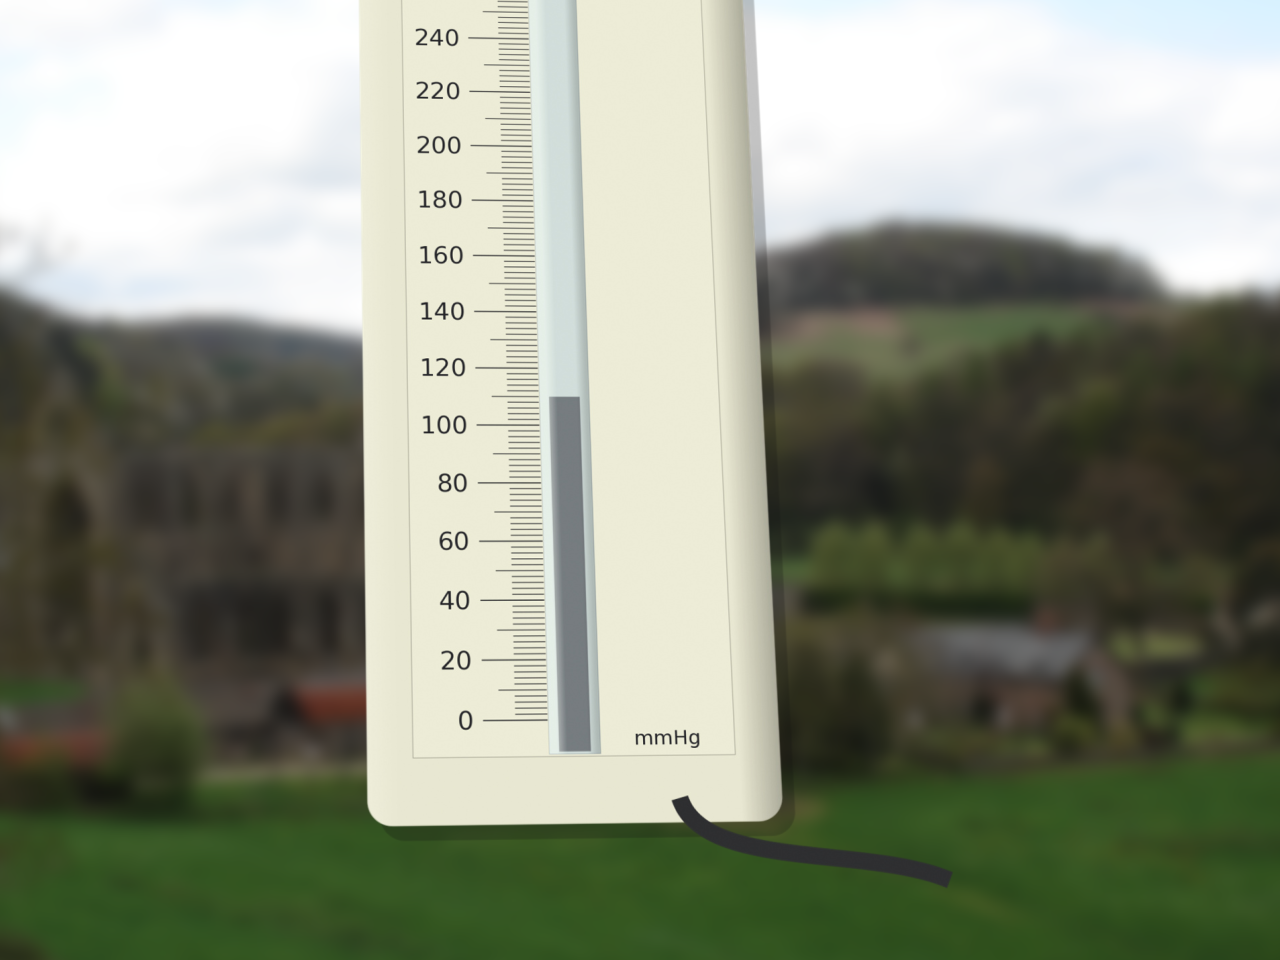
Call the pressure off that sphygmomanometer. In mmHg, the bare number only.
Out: 110
